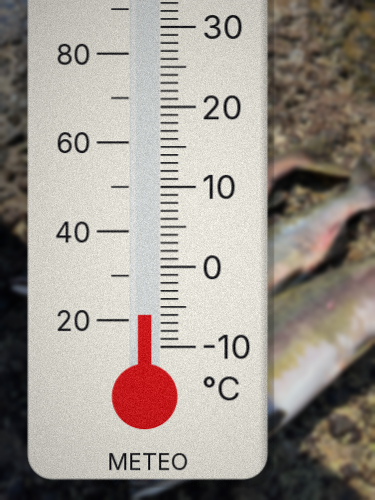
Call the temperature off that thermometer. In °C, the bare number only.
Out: -6
